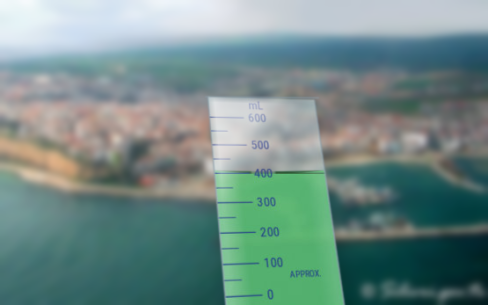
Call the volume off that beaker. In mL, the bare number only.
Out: 400
